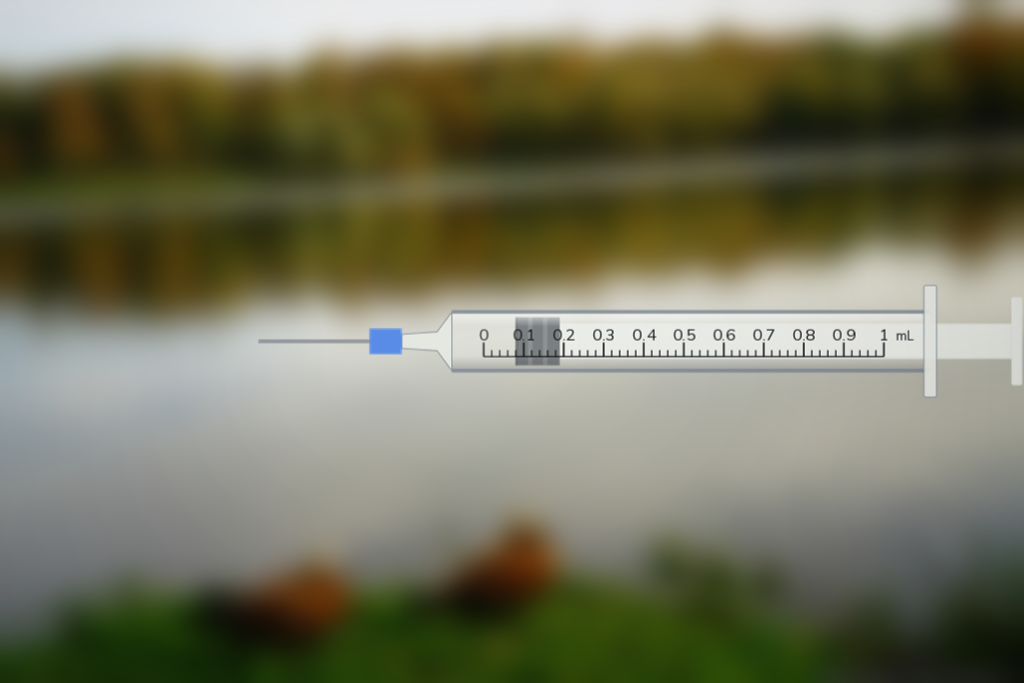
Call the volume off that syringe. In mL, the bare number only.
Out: 0.08
